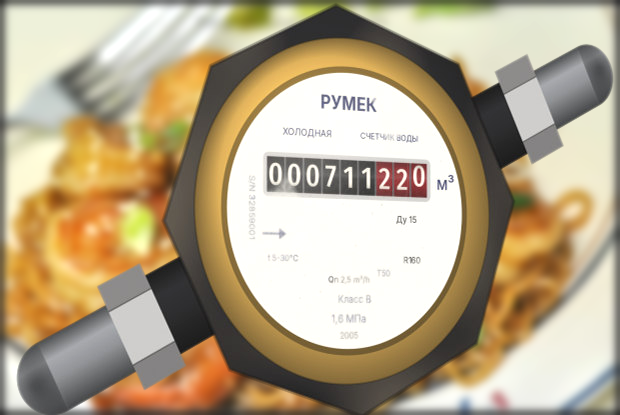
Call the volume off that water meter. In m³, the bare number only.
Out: 711.220
